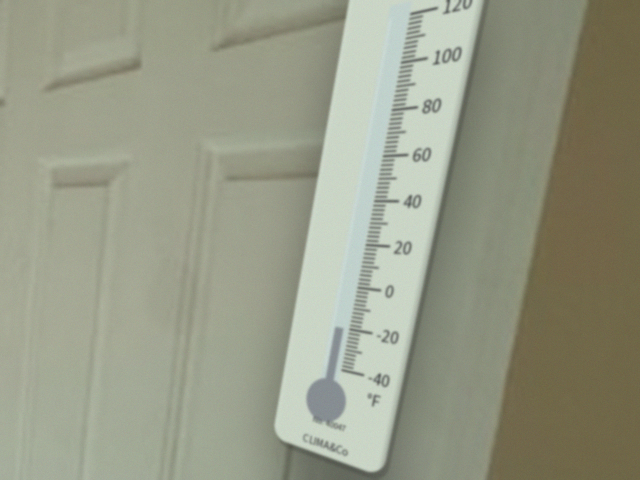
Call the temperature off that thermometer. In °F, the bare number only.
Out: -20
